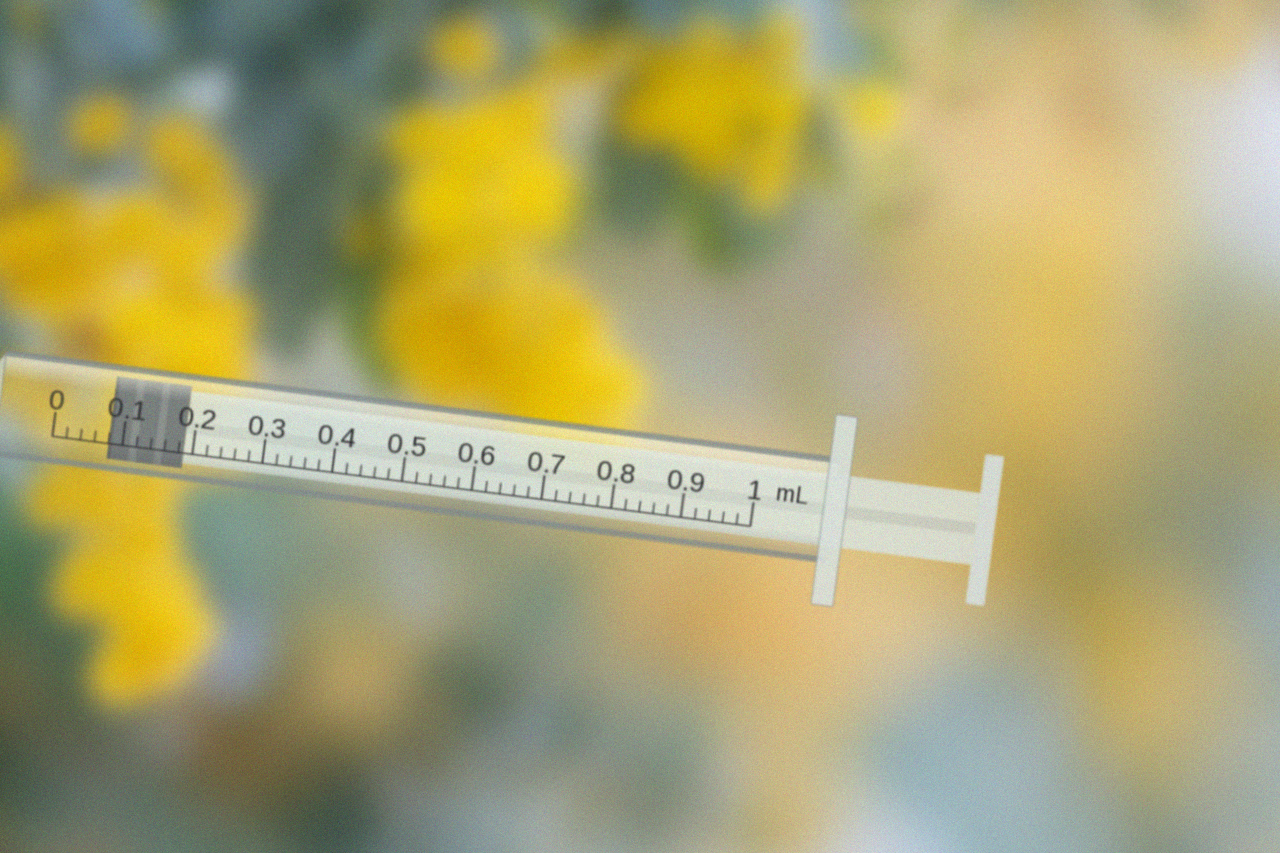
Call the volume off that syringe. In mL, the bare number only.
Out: 0.08
